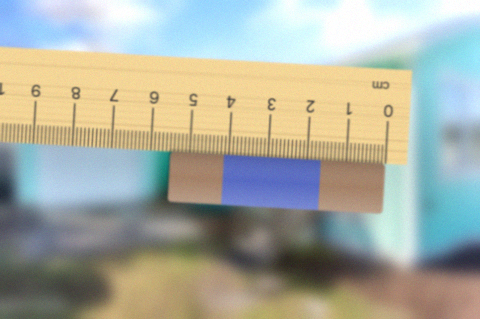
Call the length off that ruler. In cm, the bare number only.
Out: 5.5
